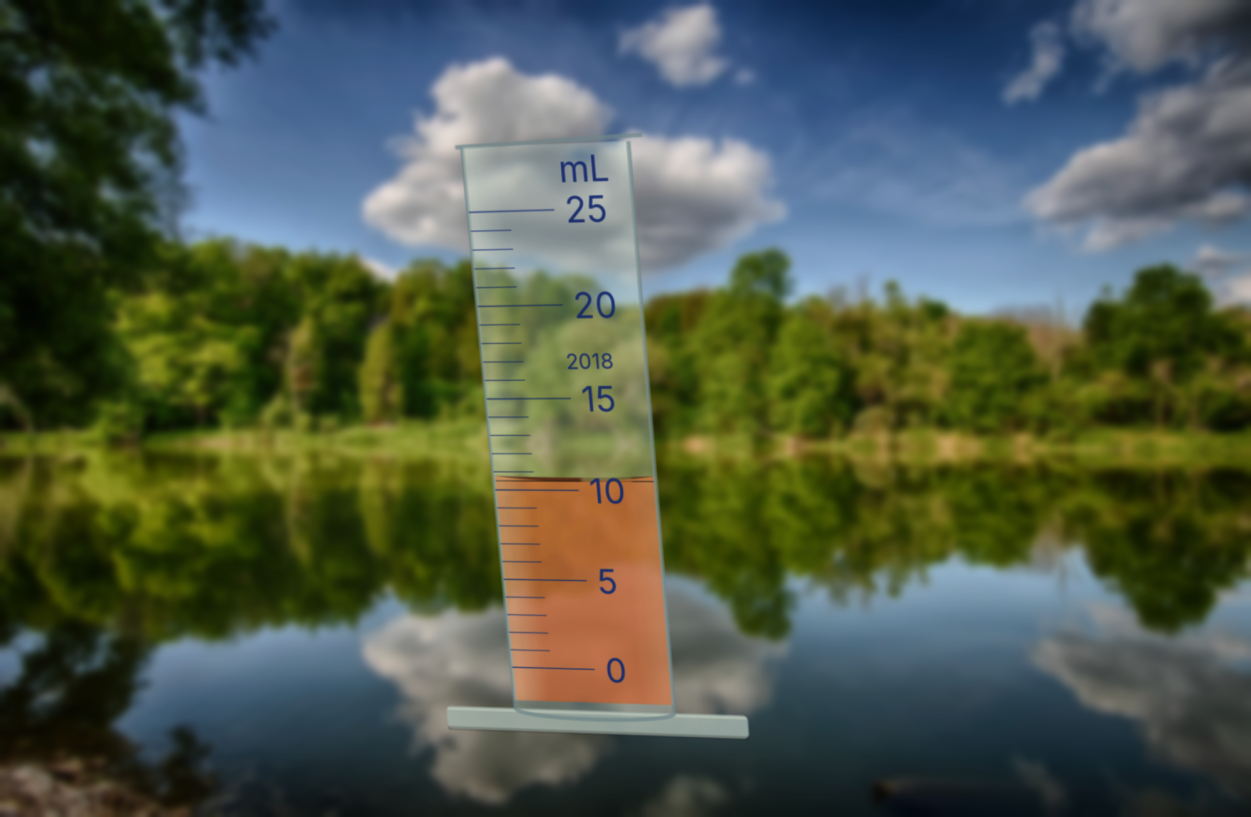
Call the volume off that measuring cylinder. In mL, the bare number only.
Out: 10.5
